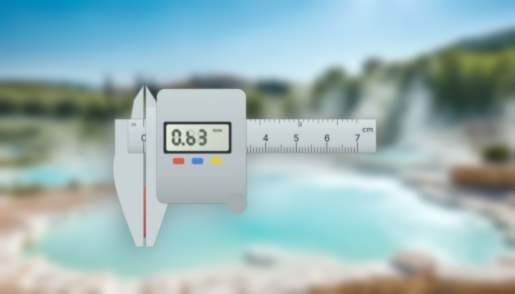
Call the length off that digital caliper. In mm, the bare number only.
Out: 0.63
